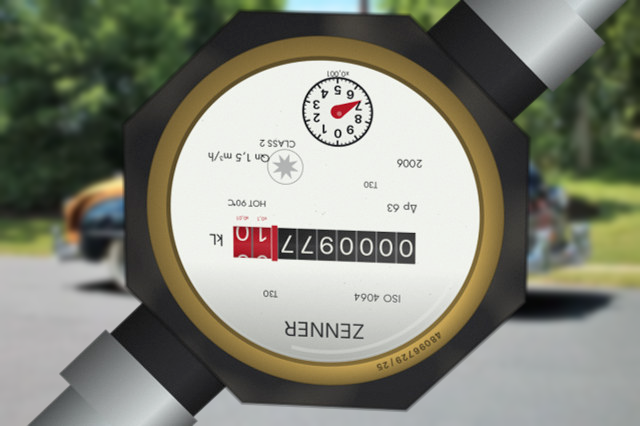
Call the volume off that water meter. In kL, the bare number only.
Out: 977.096
